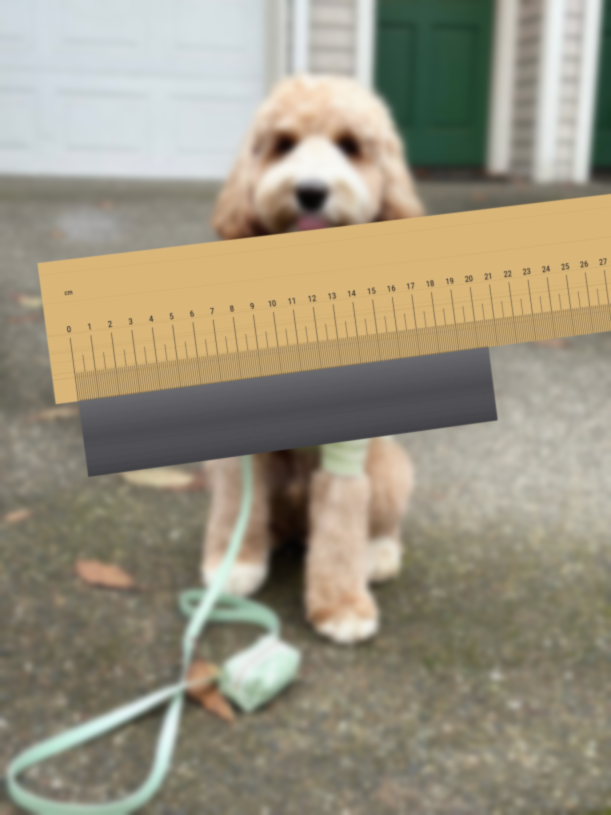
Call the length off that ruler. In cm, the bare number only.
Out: 20.5
